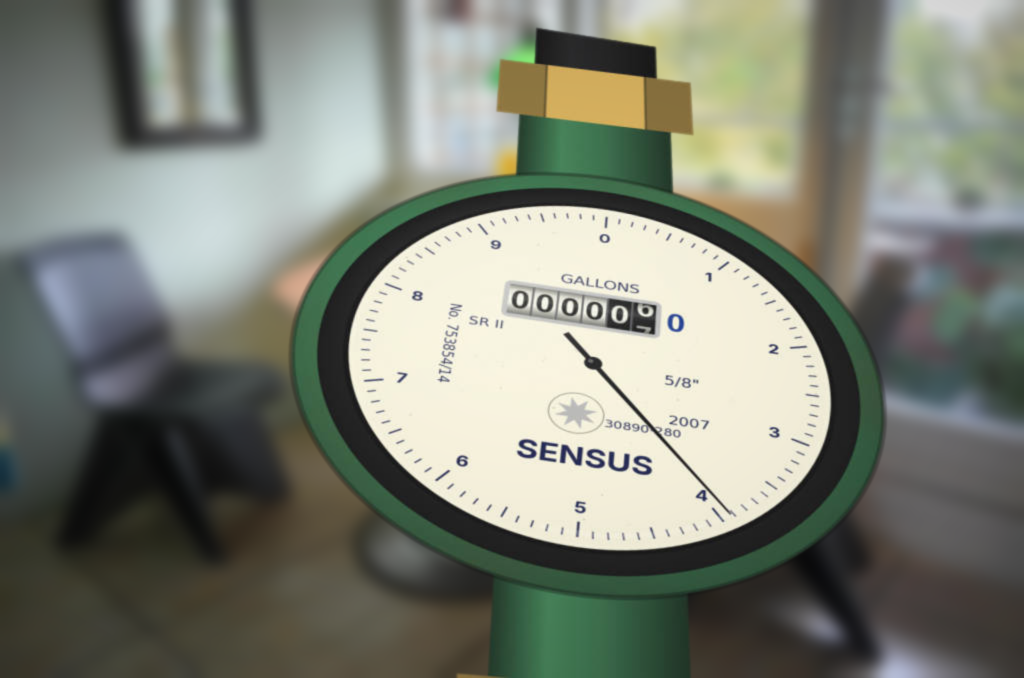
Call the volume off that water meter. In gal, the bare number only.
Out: 63.9
